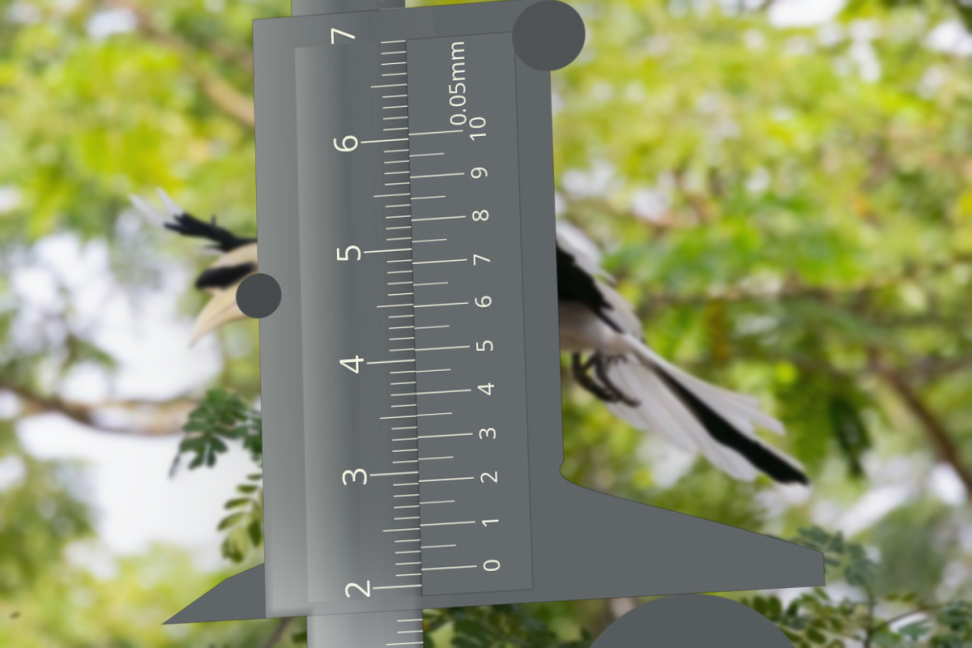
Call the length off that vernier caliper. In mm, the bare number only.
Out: 21.4
